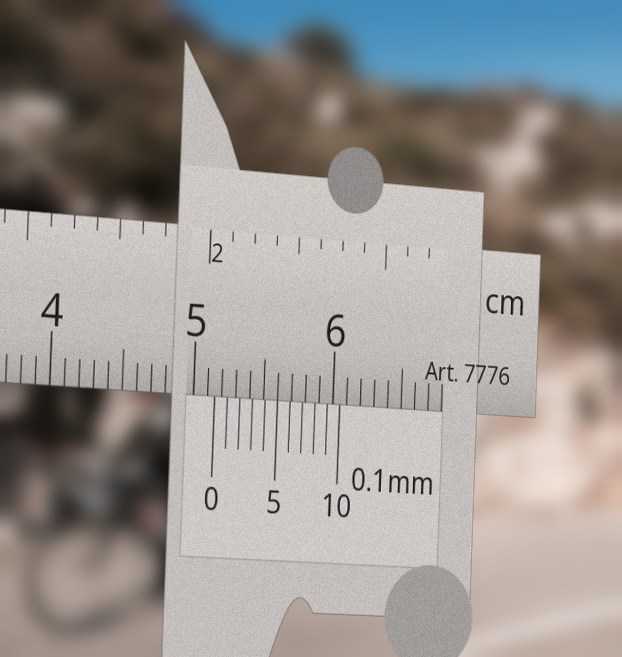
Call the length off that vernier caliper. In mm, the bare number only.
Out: 51.5
